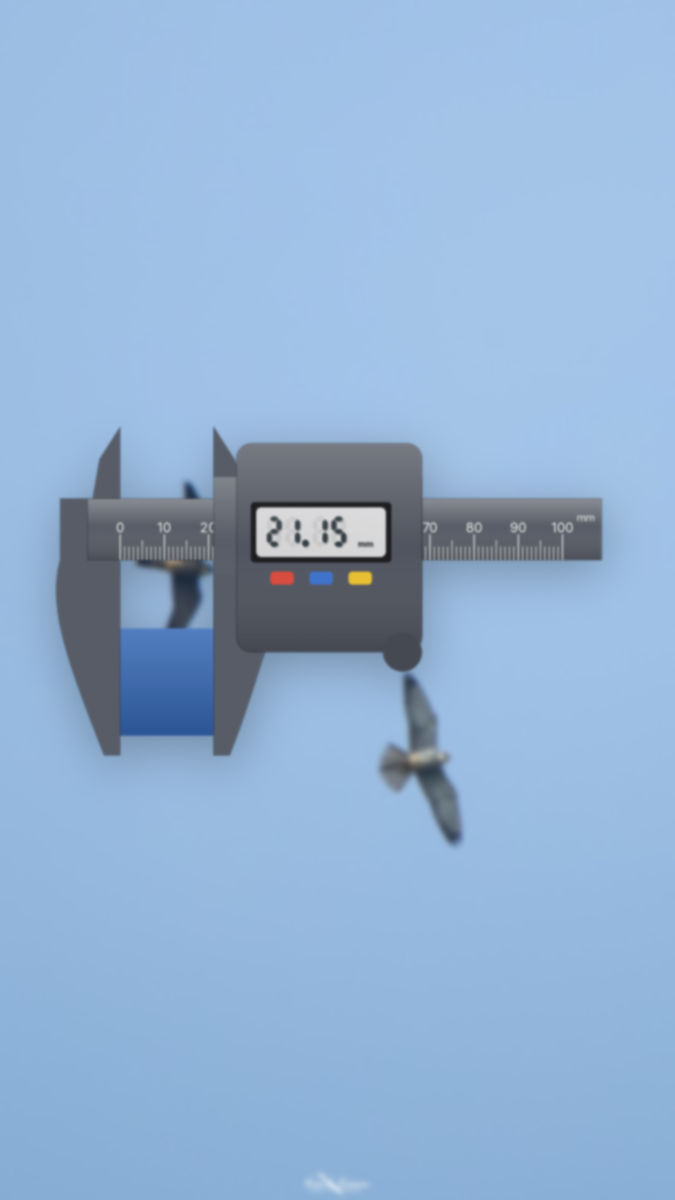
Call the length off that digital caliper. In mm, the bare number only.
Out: 21.15
